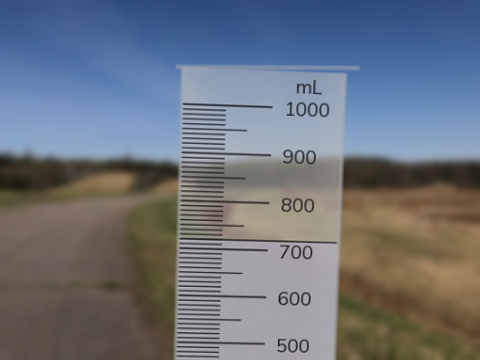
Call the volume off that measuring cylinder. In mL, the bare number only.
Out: 720
